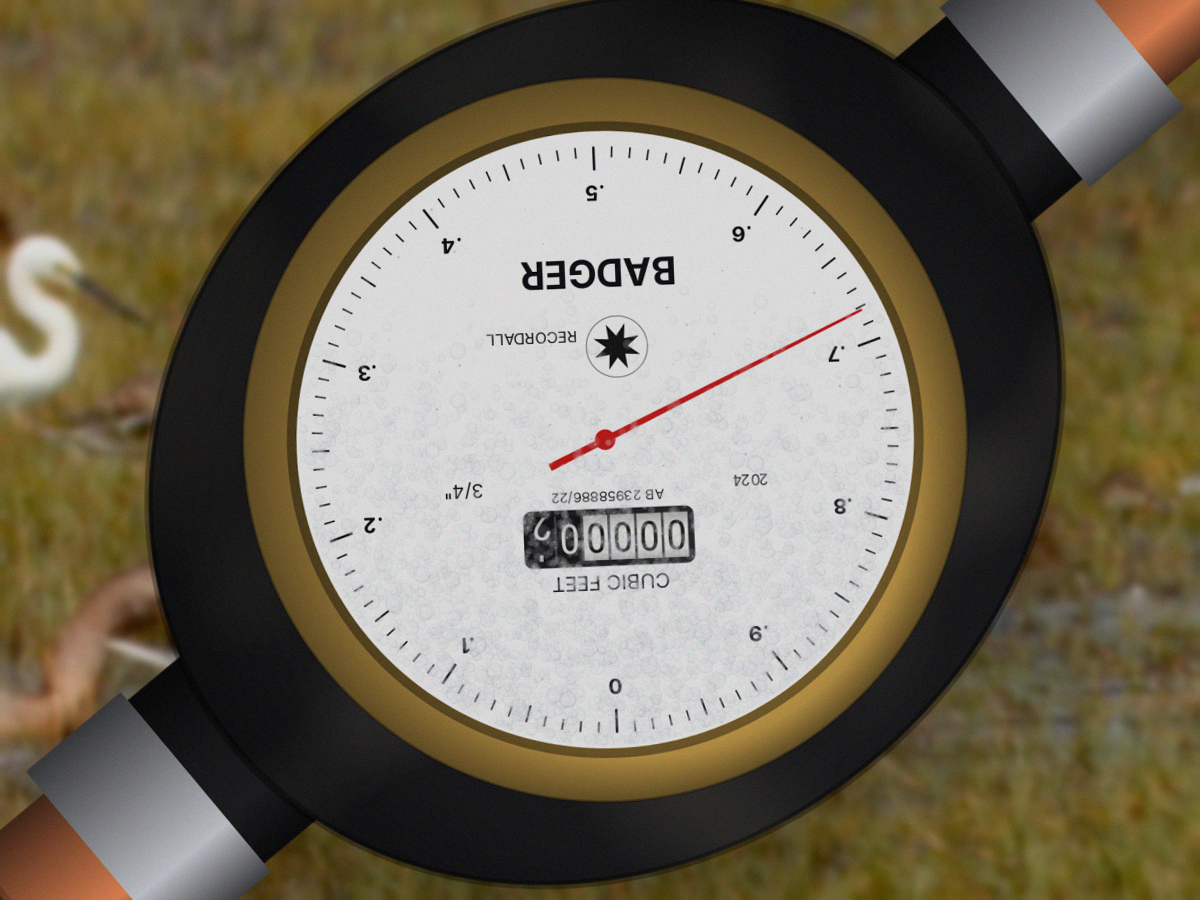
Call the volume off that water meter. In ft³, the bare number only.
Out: 1.68
